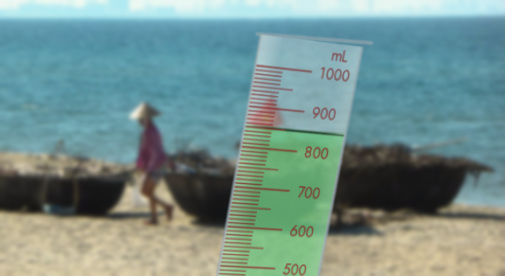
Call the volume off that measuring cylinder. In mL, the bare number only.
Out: 850
